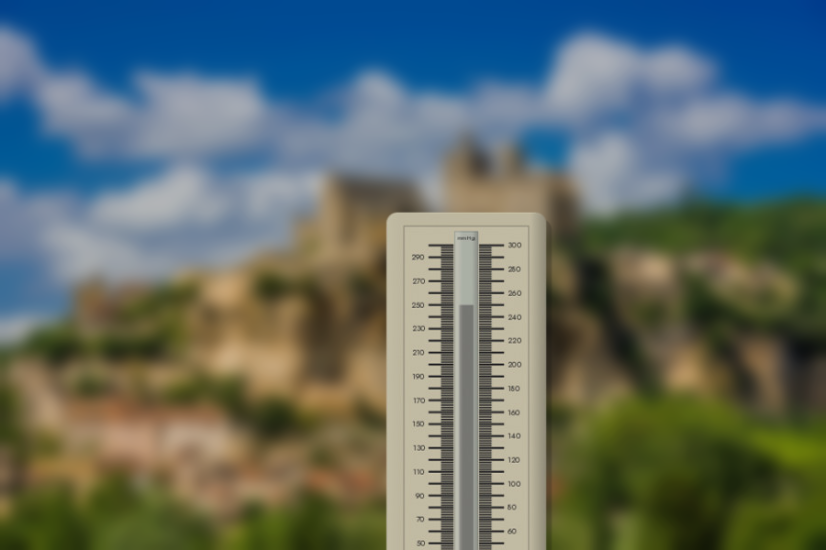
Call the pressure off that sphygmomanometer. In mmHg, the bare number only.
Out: 250
